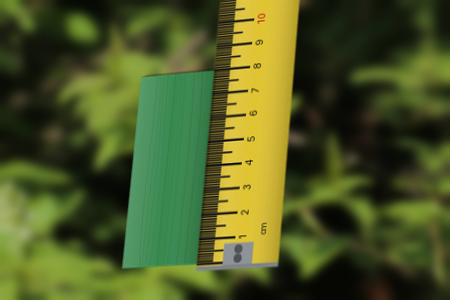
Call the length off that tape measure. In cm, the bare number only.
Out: 8
